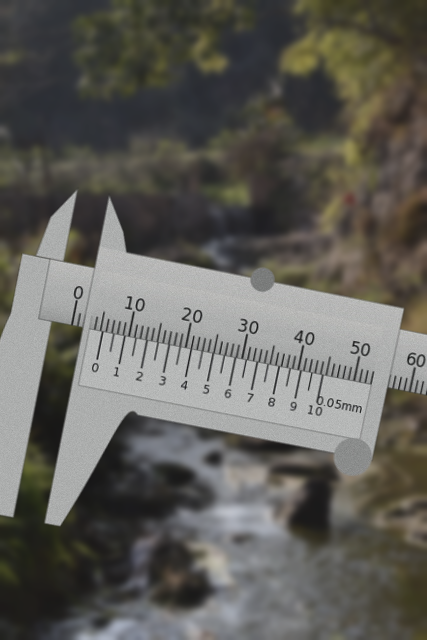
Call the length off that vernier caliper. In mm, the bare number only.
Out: 5.4
